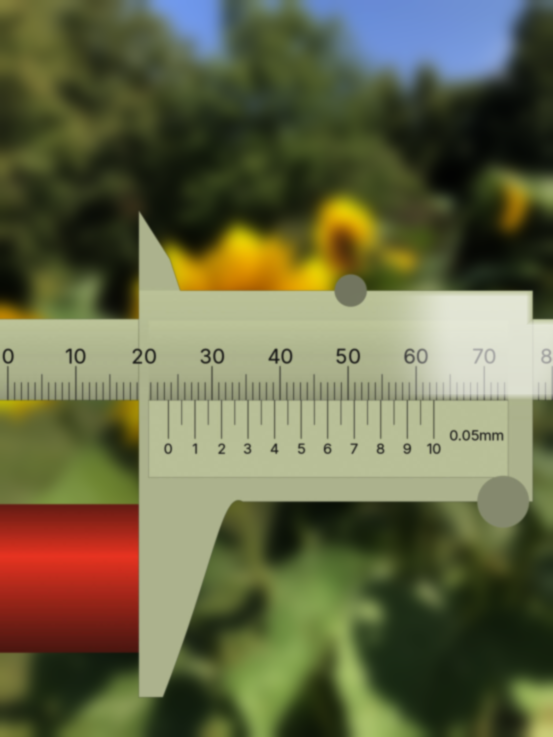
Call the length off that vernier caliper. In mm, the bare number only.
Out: 23.6
